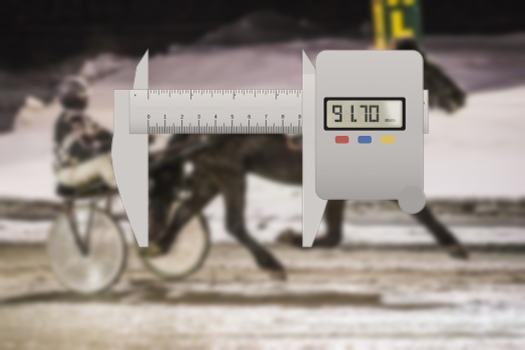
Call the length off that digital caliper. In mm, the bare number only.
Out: 91.70
